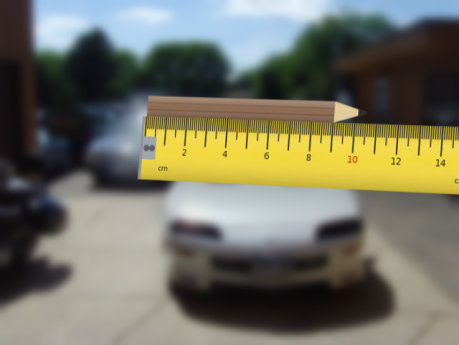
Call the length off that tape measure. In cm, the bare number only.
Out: 10.5
